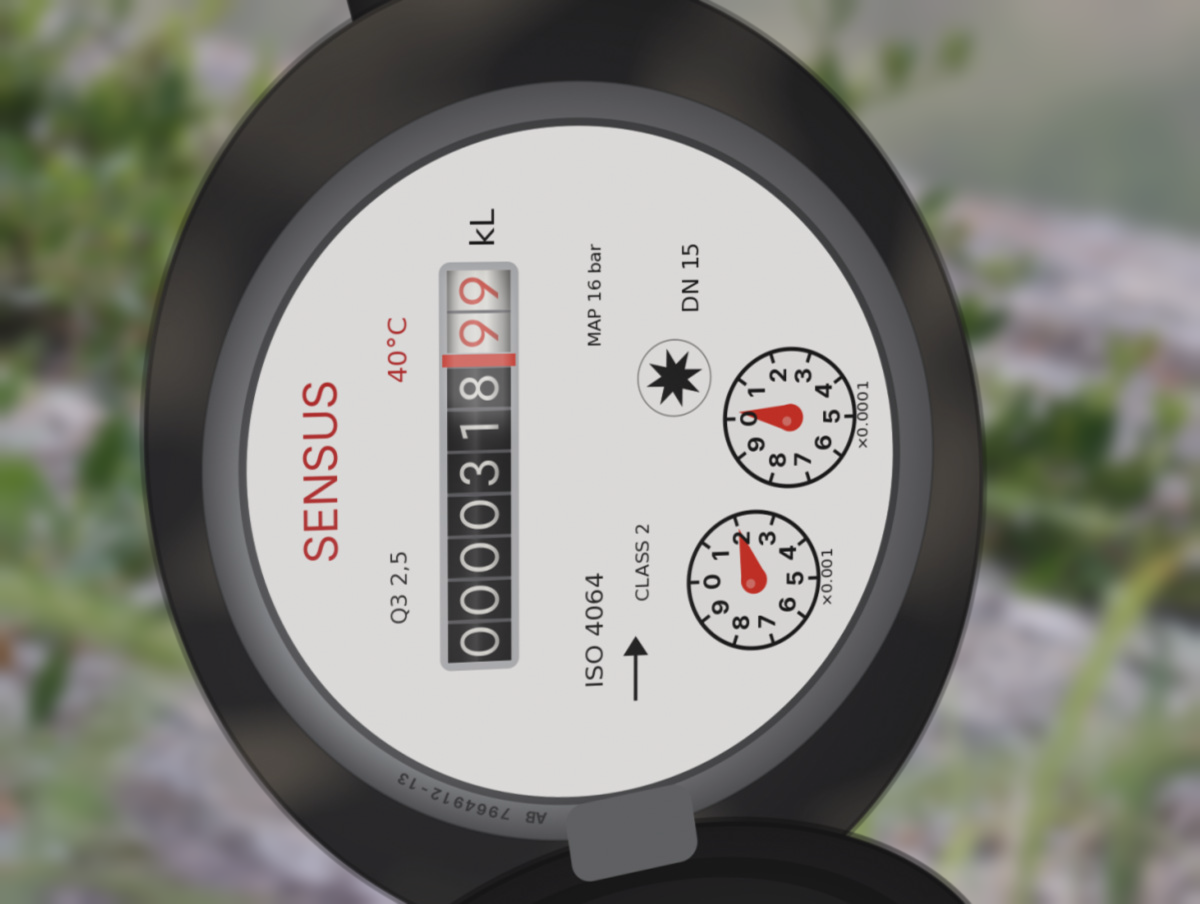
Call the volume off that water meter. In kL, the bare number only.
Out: 318.9920
